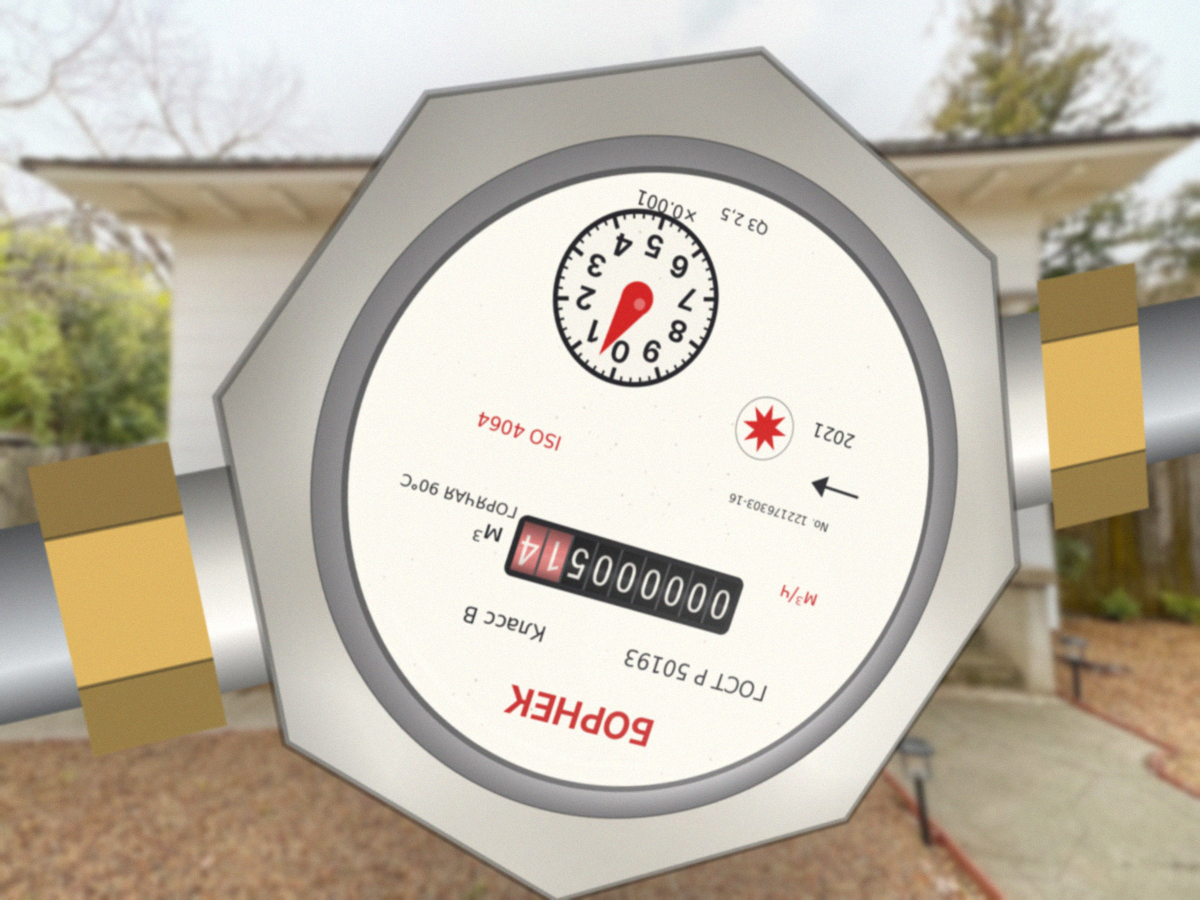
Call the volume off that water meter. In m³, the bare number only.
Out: 5.140
